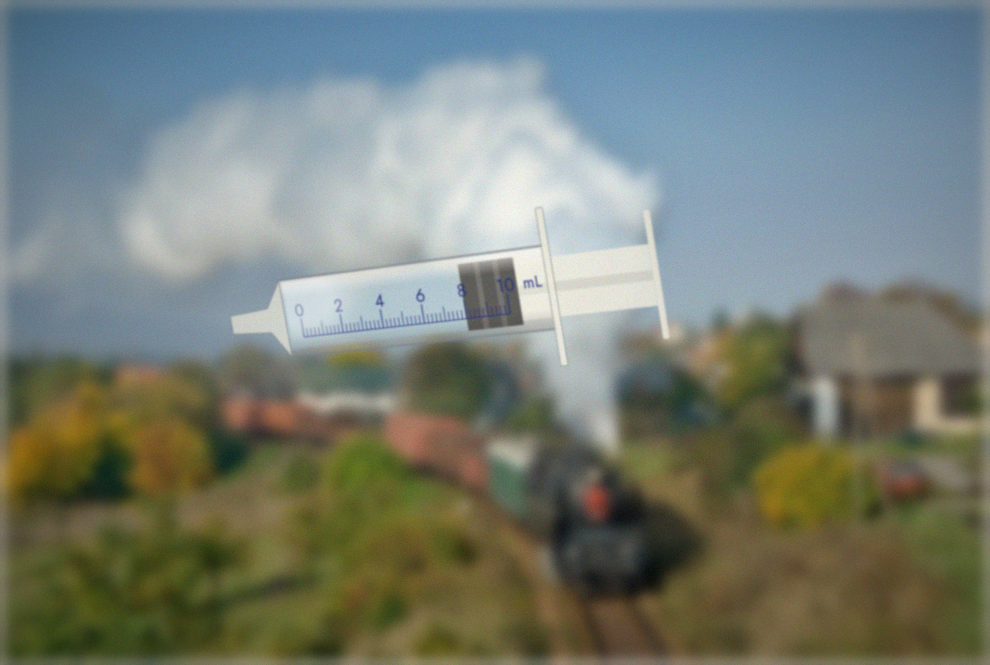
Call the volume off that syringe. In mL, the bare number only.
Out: 8
